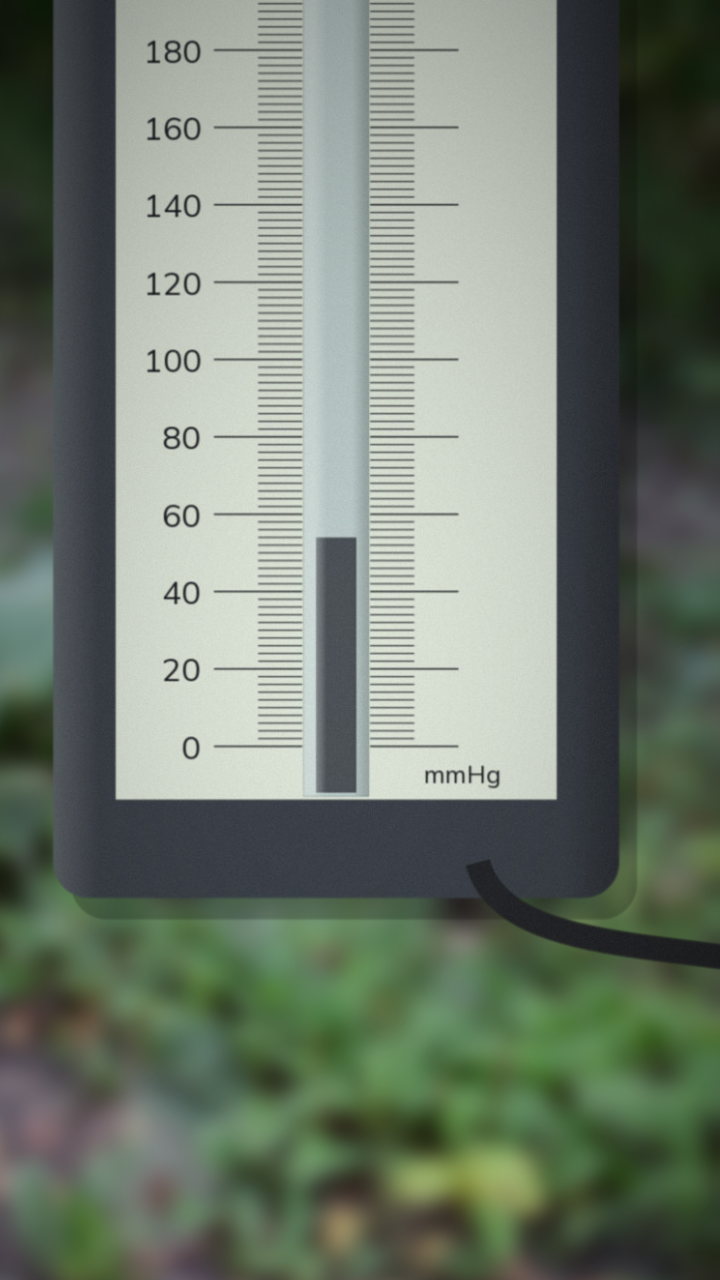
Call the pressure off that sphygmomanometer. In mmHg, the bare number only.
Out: 54
